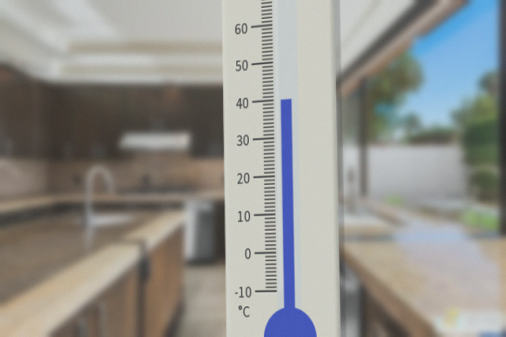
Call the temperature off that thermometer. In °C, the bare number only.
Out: 40
